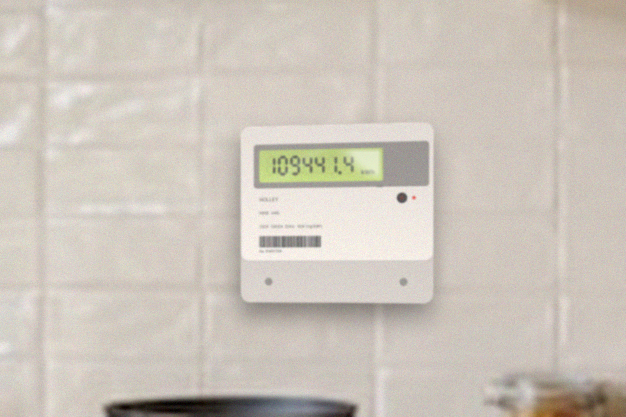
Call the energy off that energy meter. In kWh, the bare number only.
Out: 109441.4
